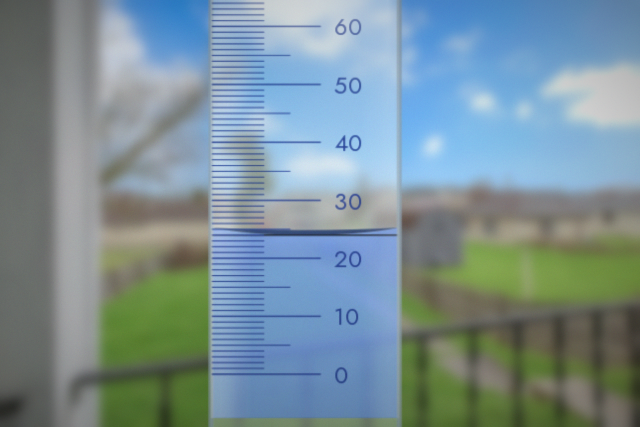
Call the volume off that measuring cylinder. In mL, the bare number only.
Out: 24
